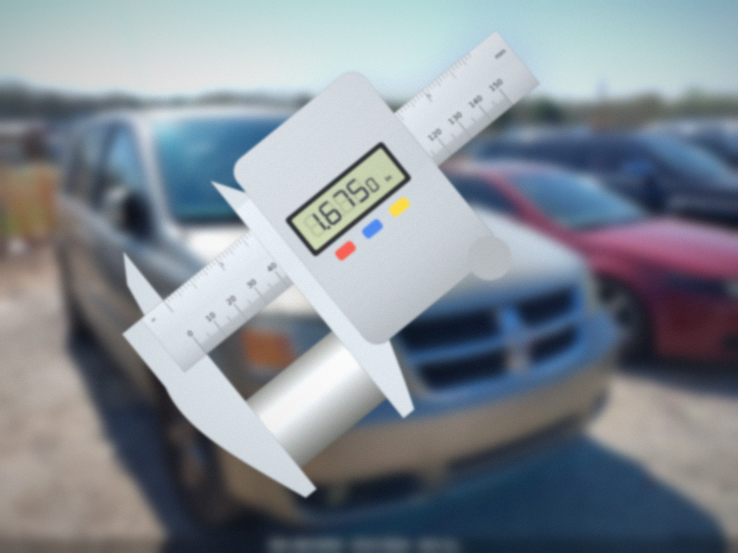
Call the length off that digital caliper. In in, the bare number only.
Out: 1.6750
